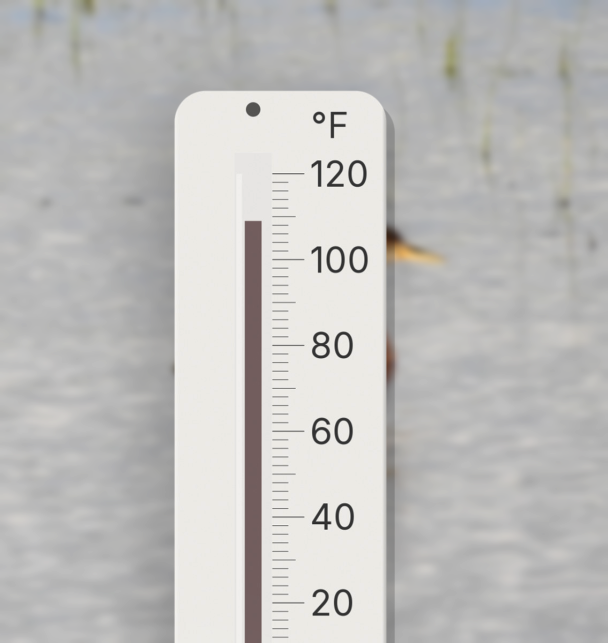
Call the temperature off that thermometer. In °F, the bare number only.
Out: 109
